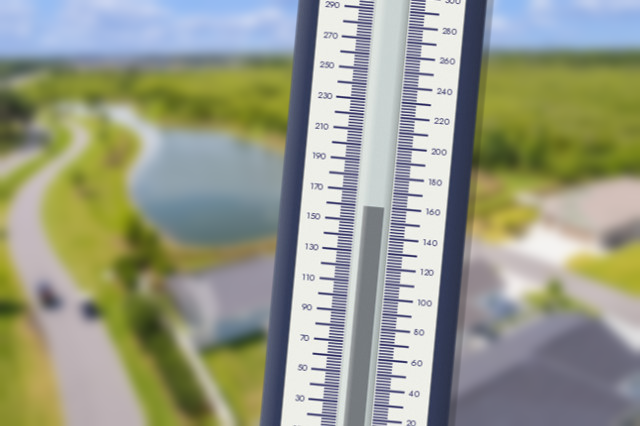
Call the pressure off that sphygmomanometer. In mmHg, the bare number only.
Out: 160
